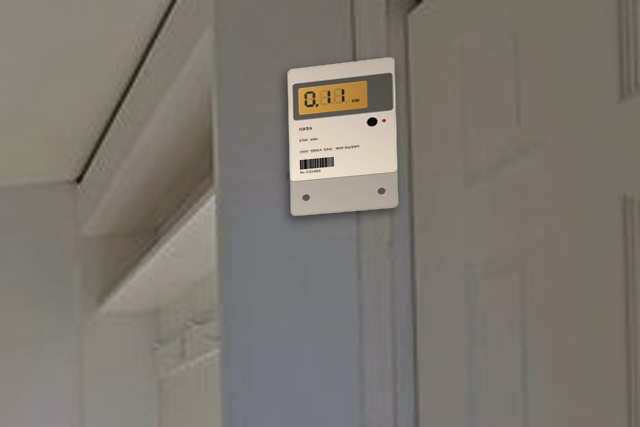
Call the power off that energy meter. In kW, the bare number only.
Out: 0.11
